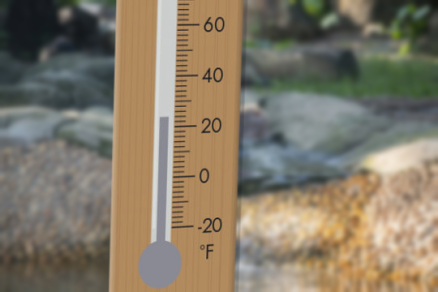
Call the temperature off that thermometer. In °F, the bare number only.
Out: 24
